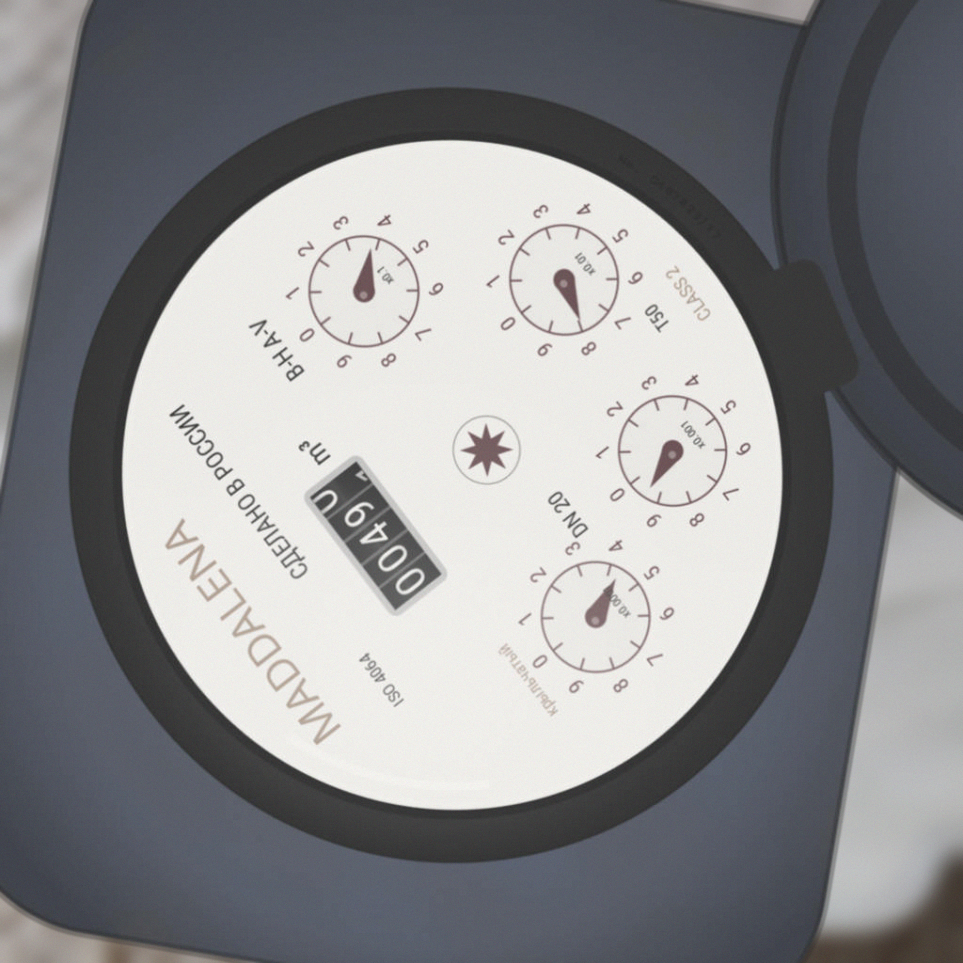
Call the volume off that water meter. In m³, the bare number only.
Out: 490.3794
